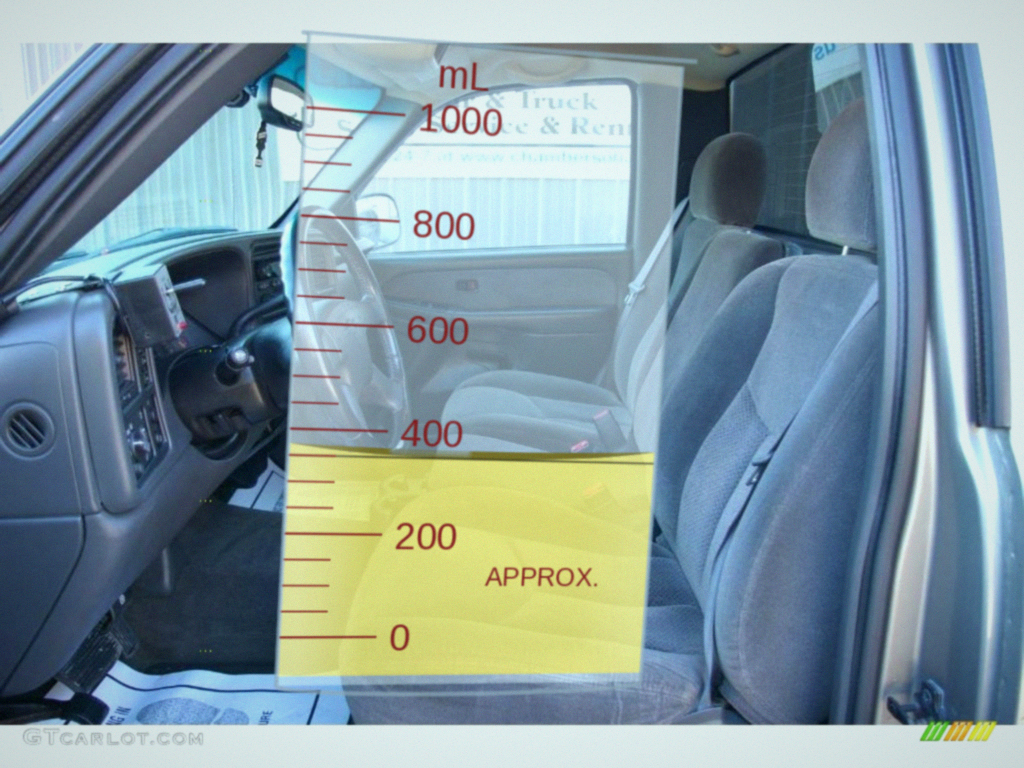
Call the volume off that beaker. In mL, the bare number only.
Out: 350
